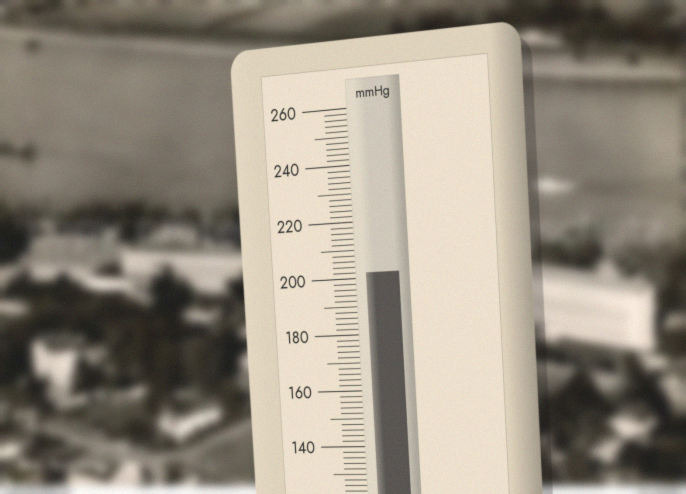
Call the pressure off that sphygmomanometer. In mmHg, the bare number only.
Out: 202
